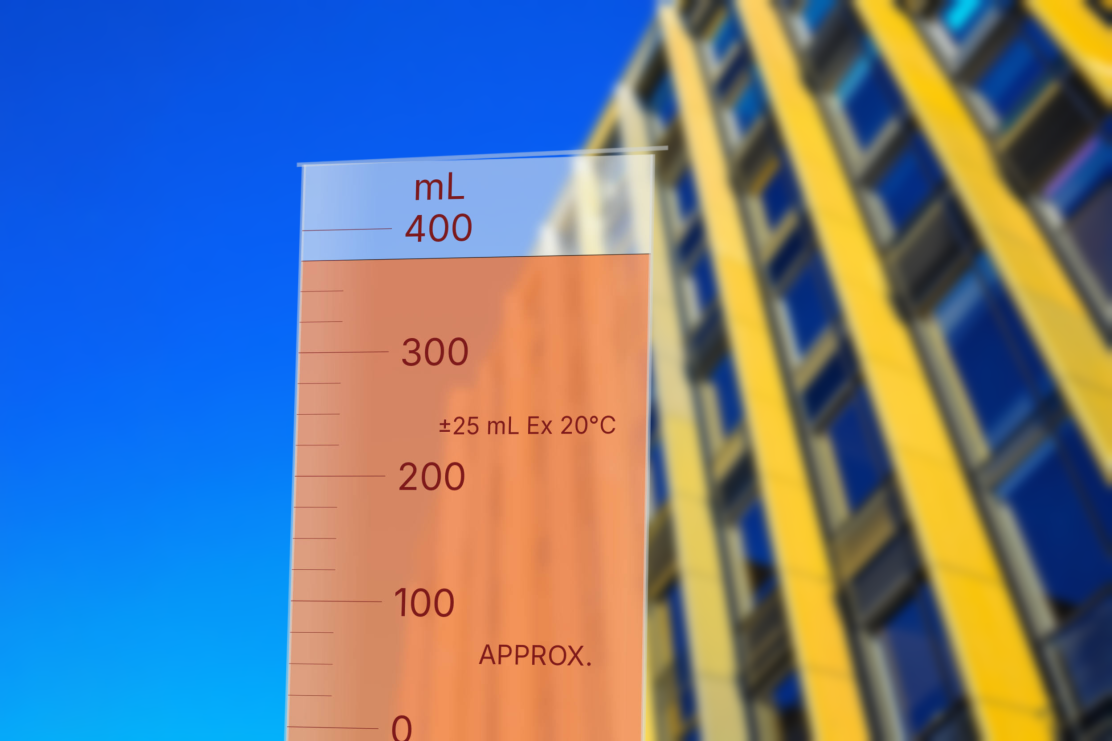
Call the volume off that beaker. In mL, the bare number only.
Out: 375
